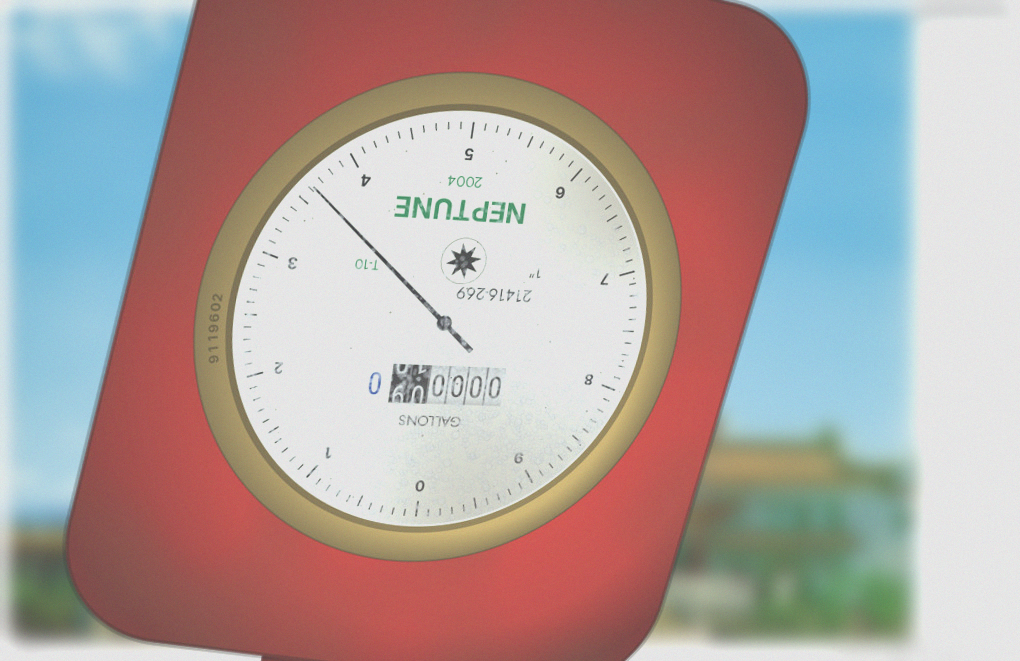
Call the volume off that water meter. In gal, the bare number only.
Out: 93.6
